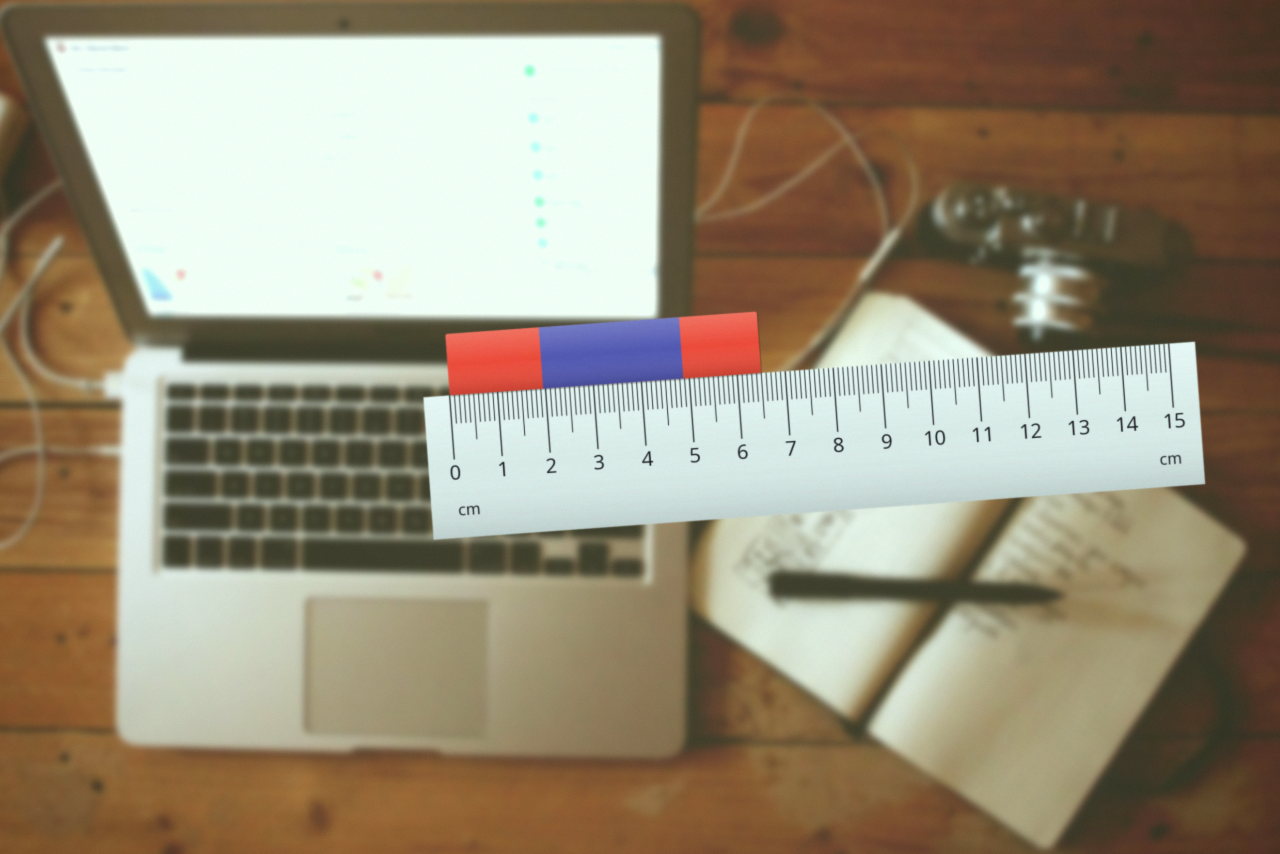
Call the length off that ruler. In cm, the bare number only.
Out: 6.5
